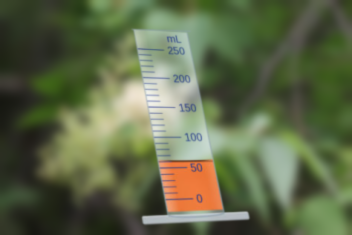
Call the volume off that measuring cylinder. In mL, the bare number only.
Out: 60
